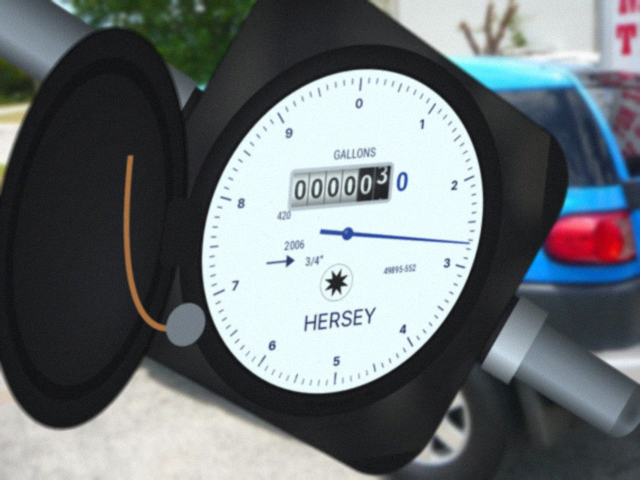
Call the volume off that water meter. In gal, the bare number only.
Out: 32.7
